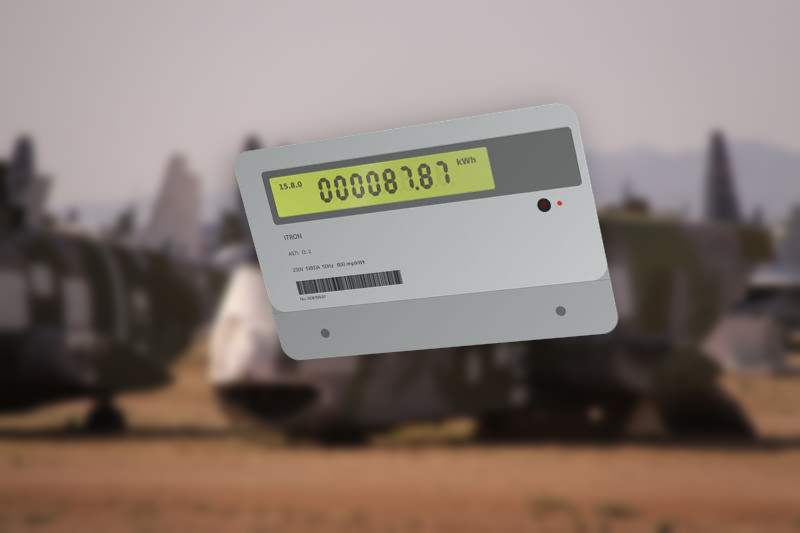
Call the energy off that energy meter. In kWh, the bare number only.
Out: 87.87
